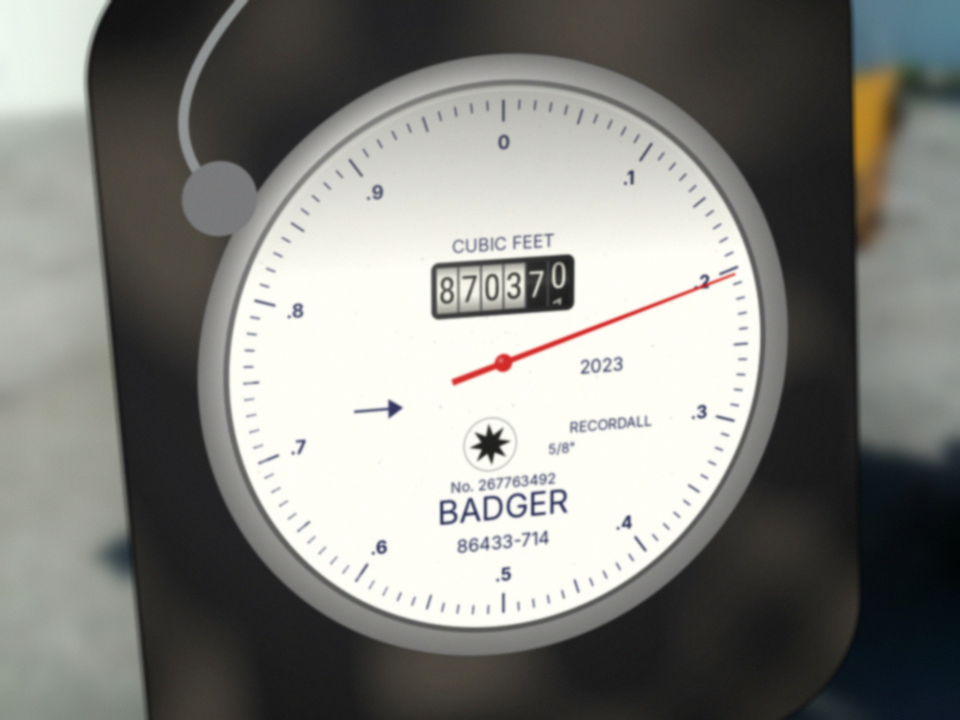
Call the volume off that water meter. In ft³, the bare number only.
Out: 870370.20
